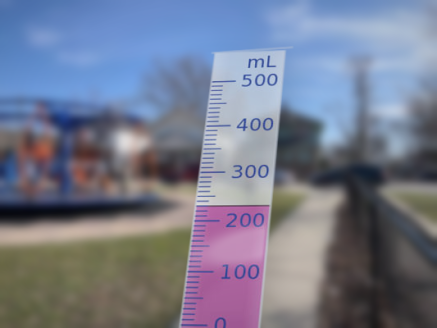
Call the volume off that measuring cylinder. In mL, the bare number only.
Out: 230
